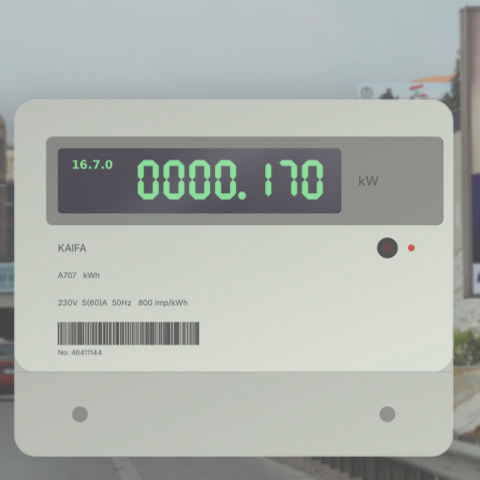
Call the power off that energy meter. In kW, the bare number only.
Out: 0.170
